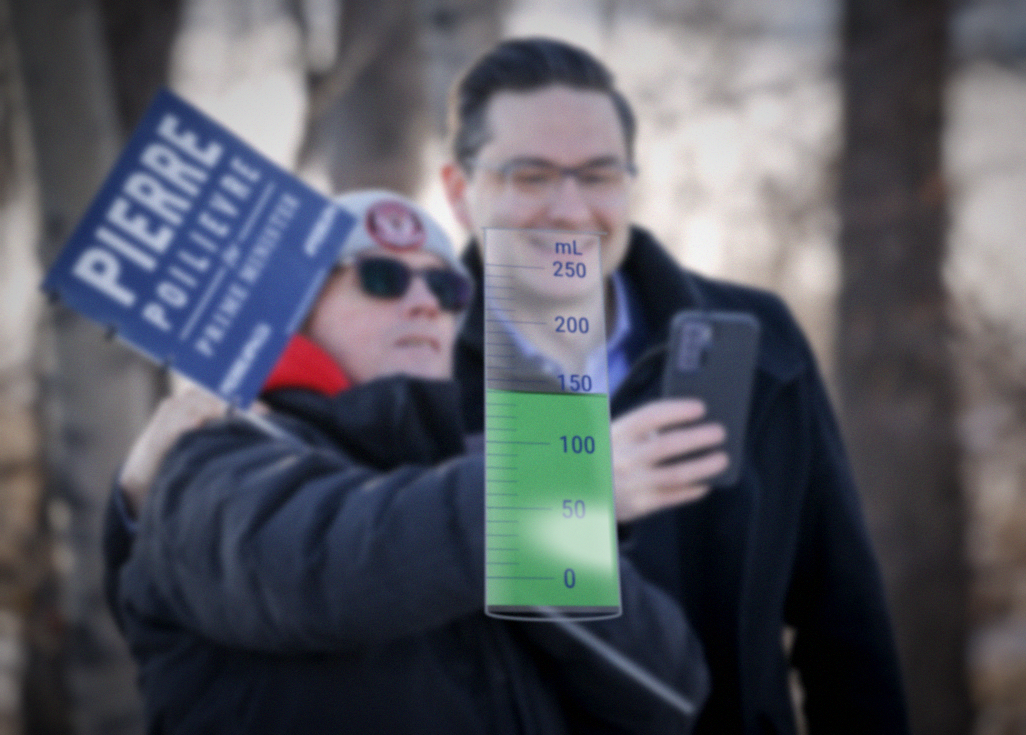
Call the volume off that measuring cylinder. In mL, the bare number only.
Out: 140
